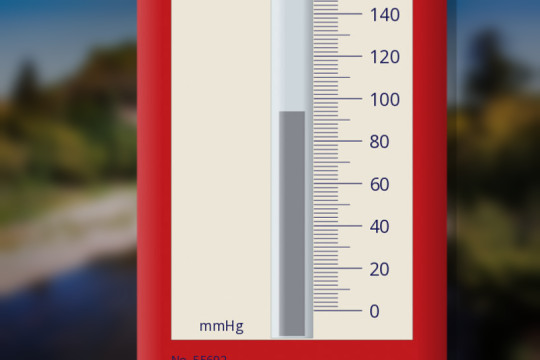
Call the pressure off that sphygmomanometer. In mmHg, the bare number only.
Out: 94
